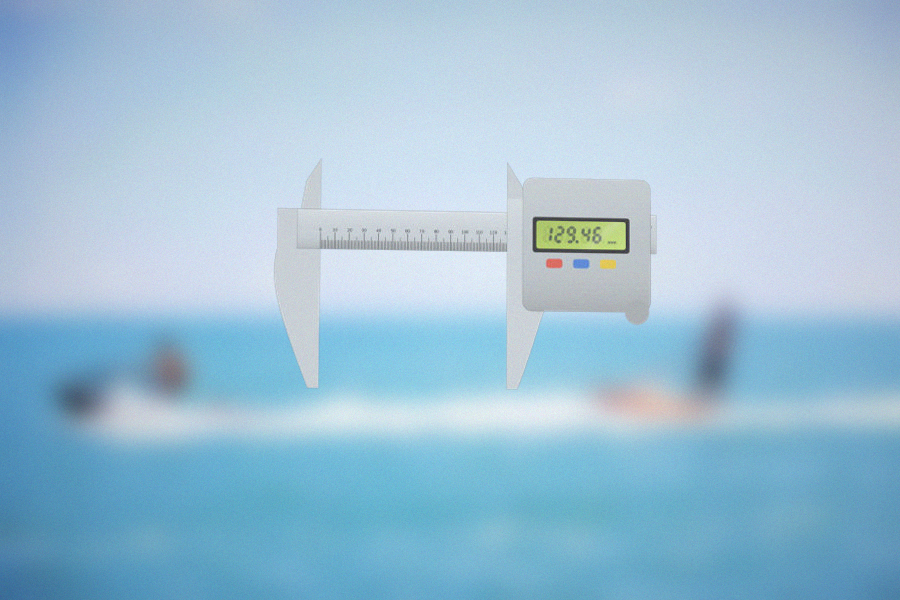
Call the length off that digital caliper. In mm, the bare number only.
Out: 129.46
